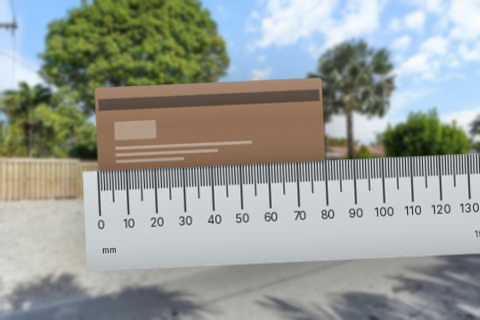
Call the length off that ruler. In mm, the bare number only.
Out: 80
